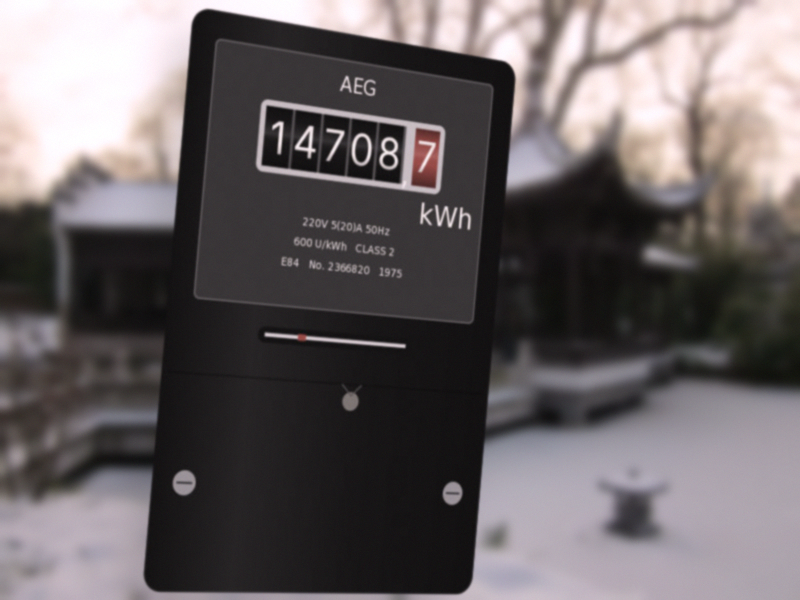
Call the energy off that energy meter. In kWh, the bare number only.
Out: 14708.7
